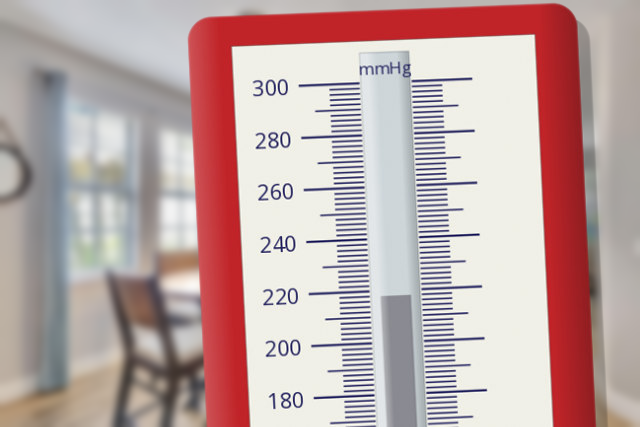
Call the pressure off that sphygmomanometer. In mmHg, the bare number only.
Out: 218
